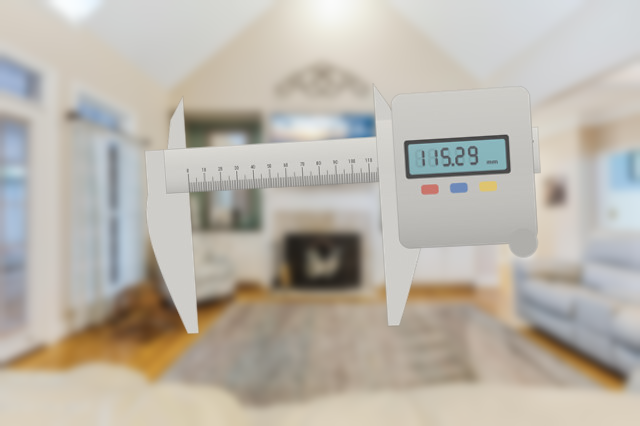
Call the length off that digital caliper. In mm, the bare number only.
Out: 115.29
